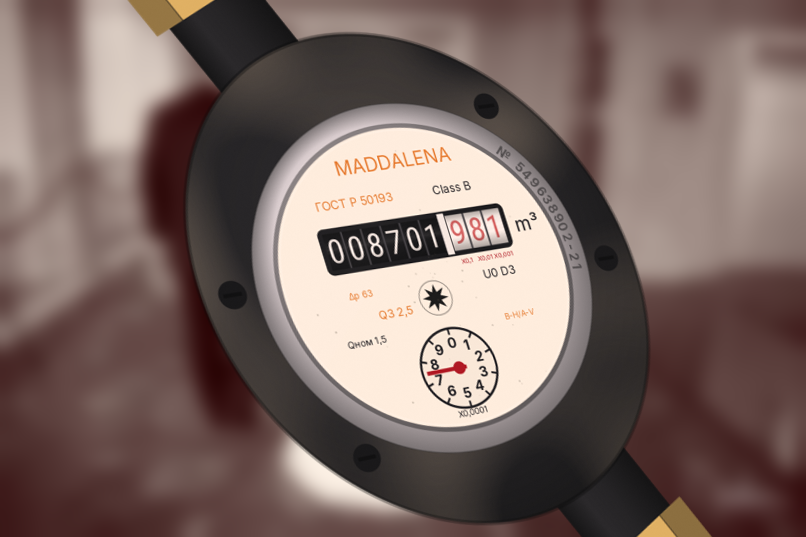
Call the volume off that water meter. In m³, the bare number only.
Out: 8701.9817
